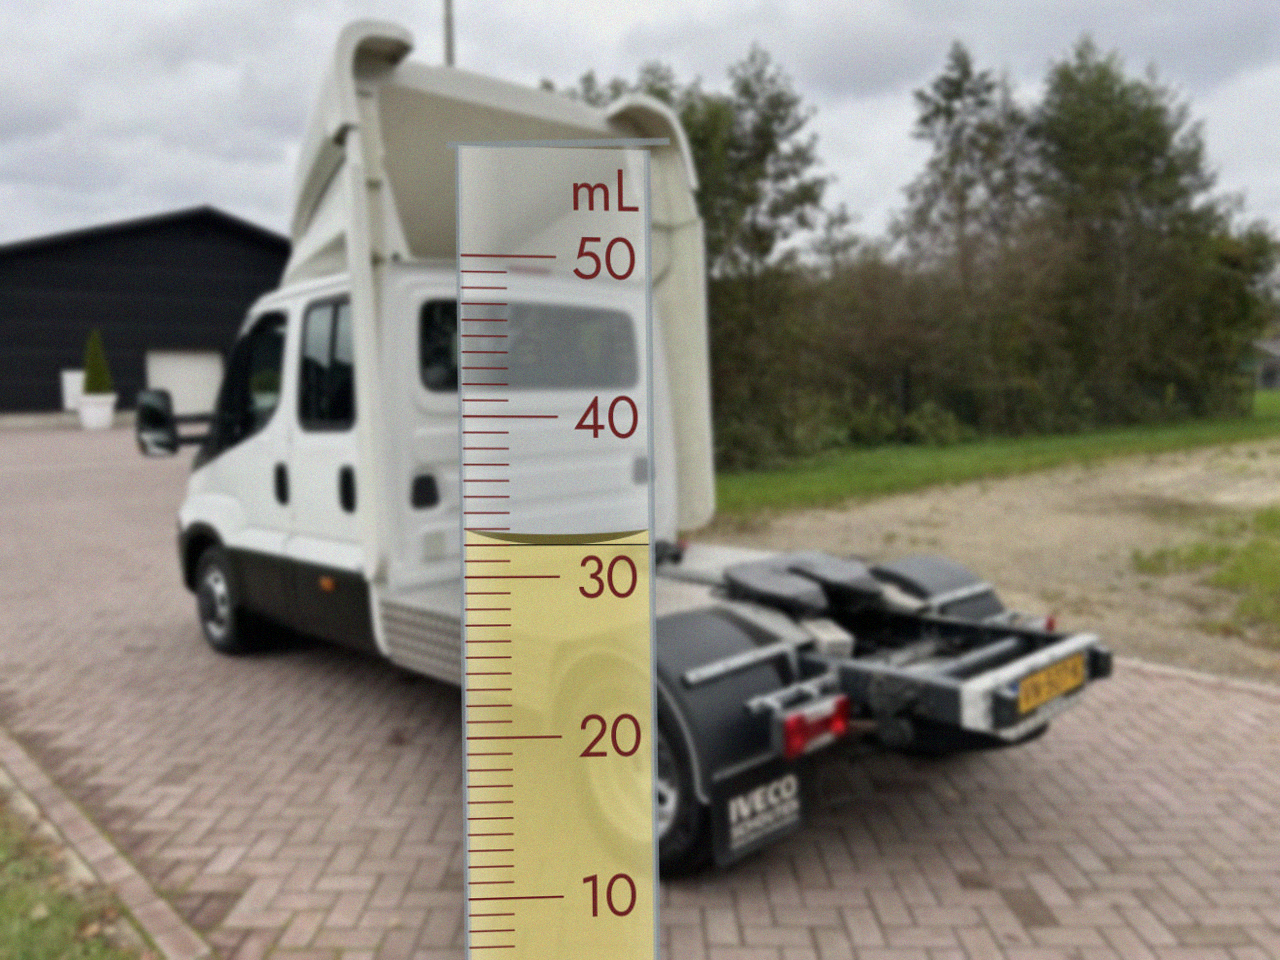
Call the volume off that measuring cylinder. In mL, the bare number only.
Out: 32
